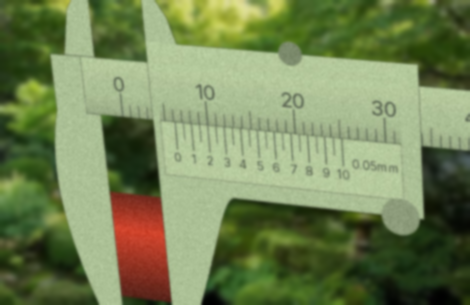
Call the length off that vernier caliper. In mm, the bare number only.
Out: 6.2
